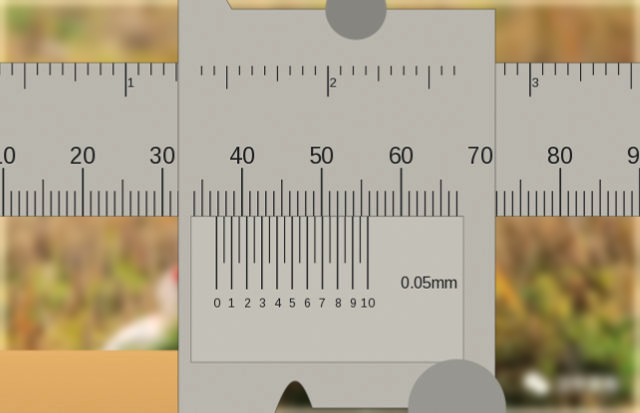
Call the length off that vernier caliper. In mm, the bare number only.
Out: 36.8
